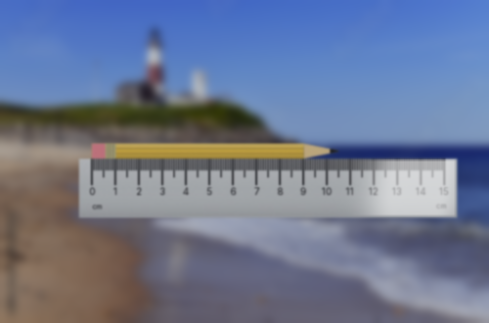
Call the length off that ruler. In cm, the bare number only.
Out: 10.5
